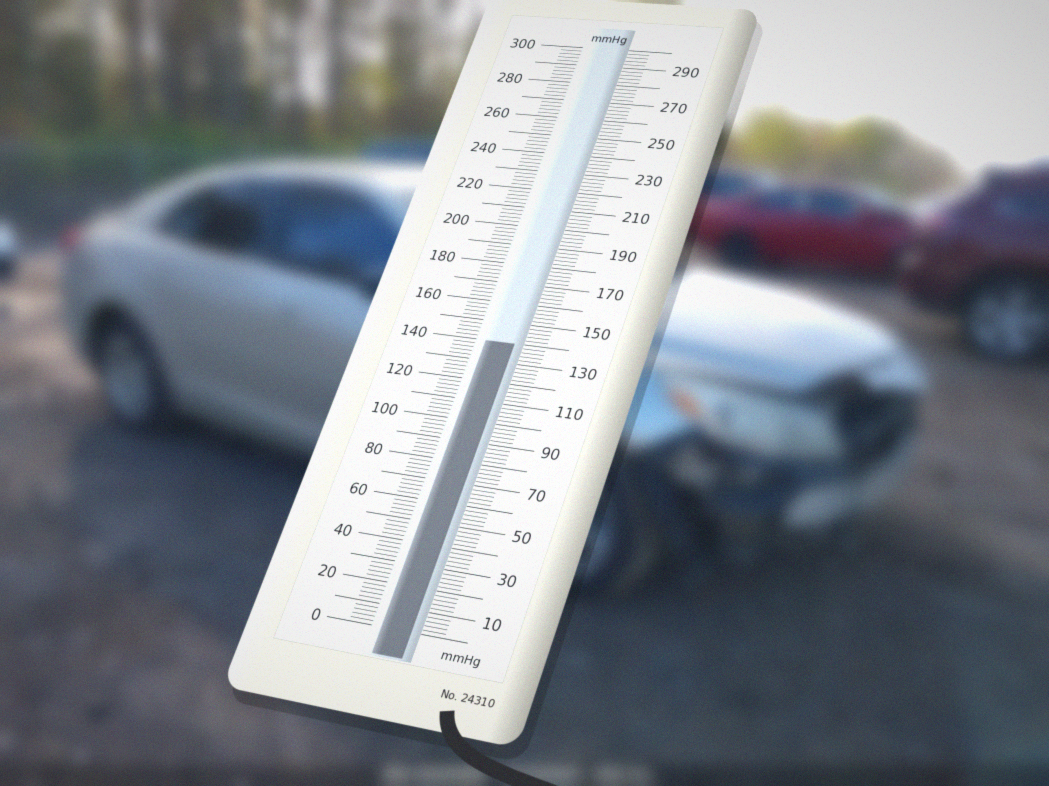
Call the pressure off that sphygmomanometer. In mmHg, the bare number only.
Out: 140
